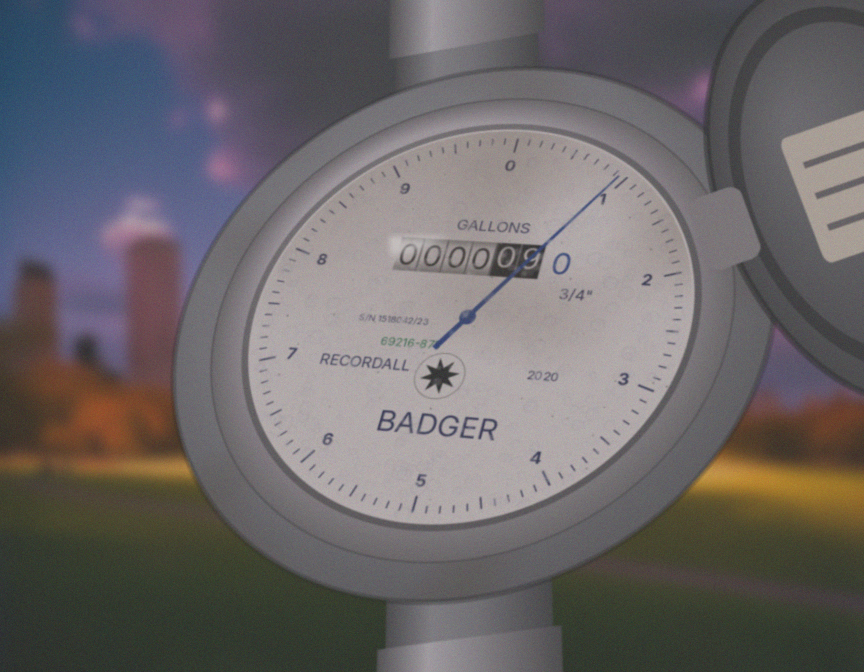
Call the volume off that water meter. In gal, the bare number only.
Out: 90.9
